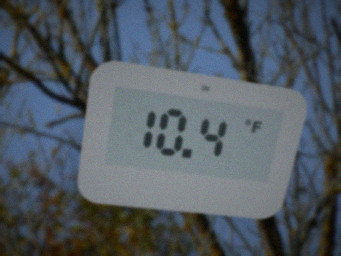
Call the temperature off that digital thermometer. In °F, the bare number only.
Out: 10.4
